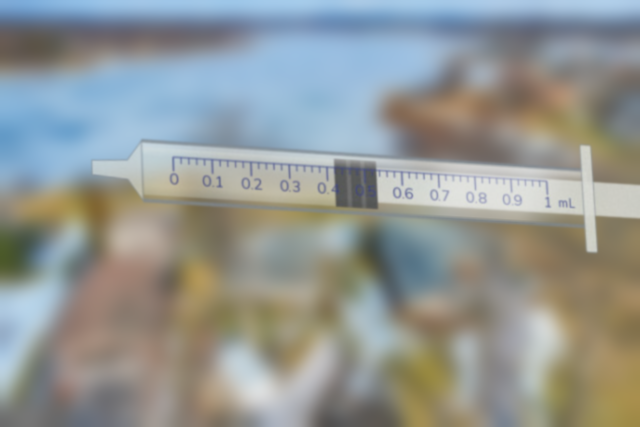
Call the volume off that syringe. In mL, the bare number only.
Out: 0.42
